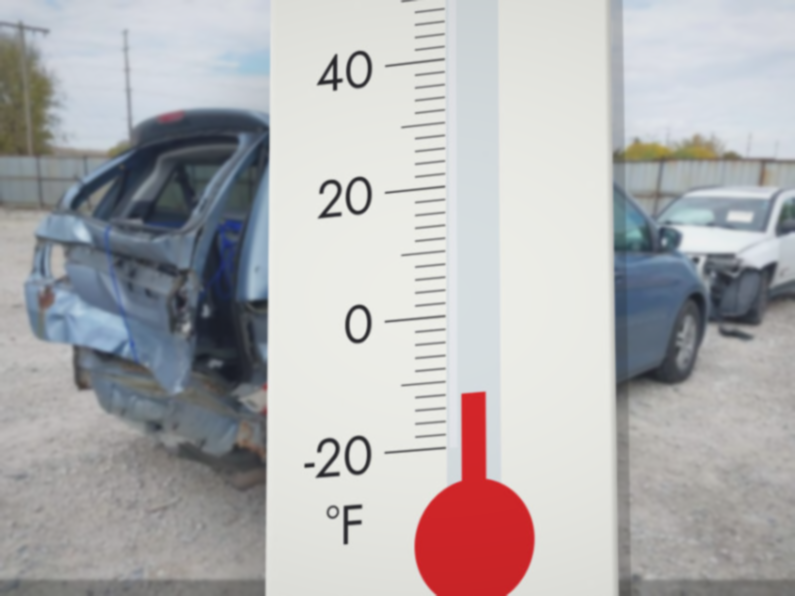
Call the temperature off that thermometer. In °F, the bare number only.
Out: -12
